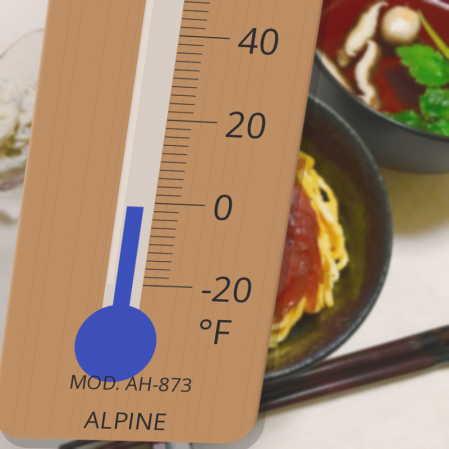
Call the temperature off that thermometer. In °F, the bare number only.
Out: -1
